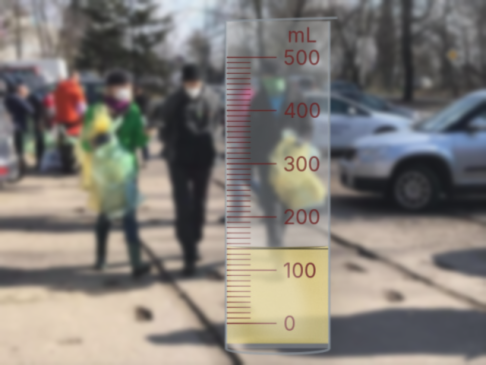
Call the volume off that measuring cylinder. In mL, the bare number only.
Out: 140
